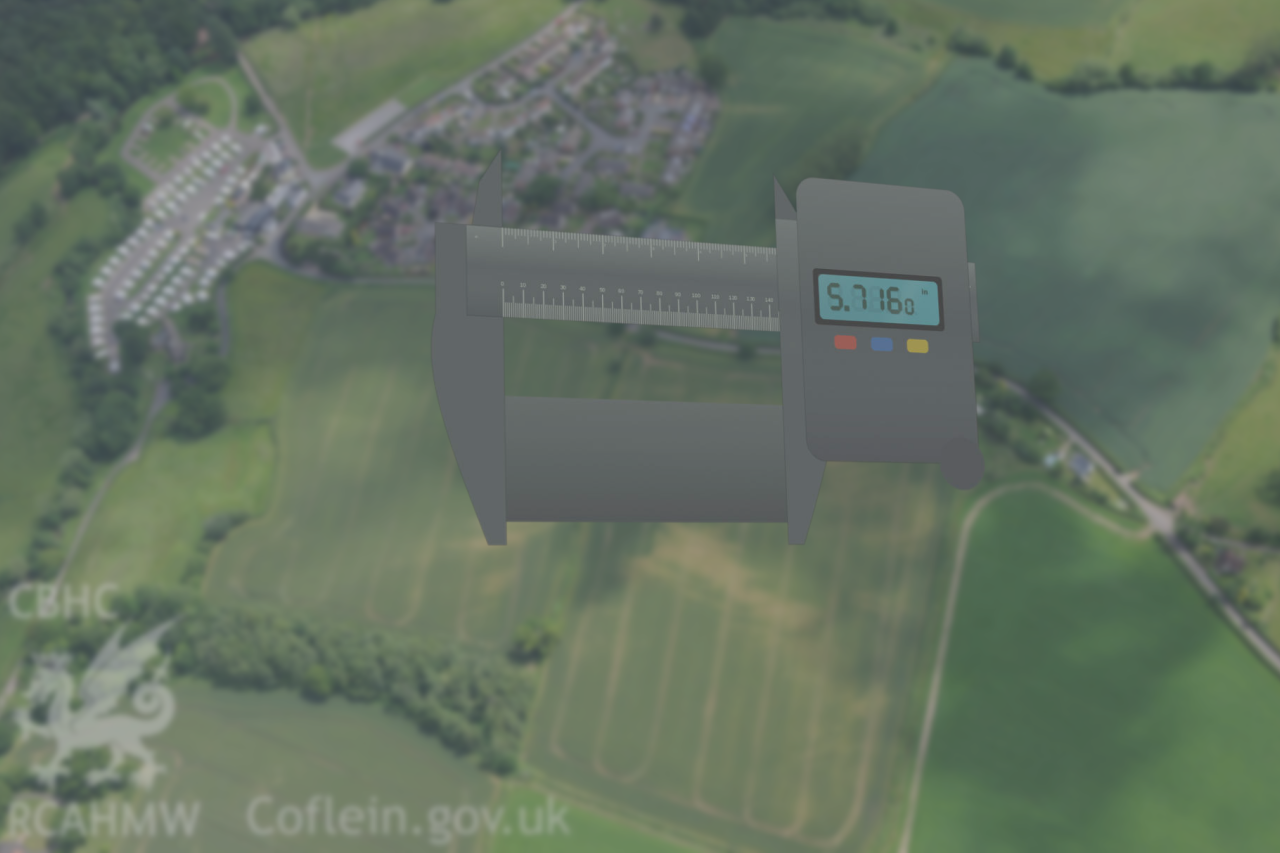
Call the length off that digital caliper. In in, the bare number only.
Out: 5.7160
